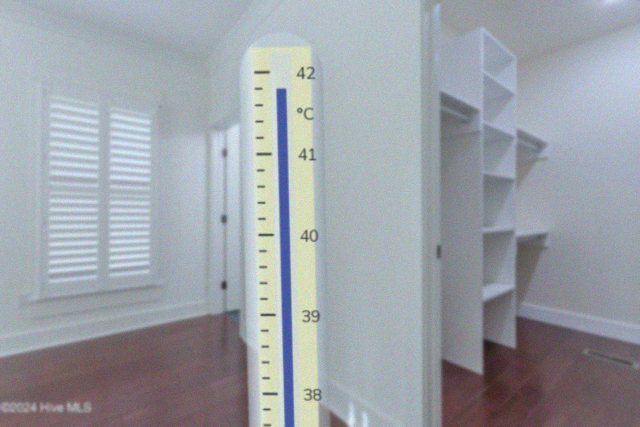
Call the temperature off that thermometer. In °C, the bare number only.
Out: 41.8
